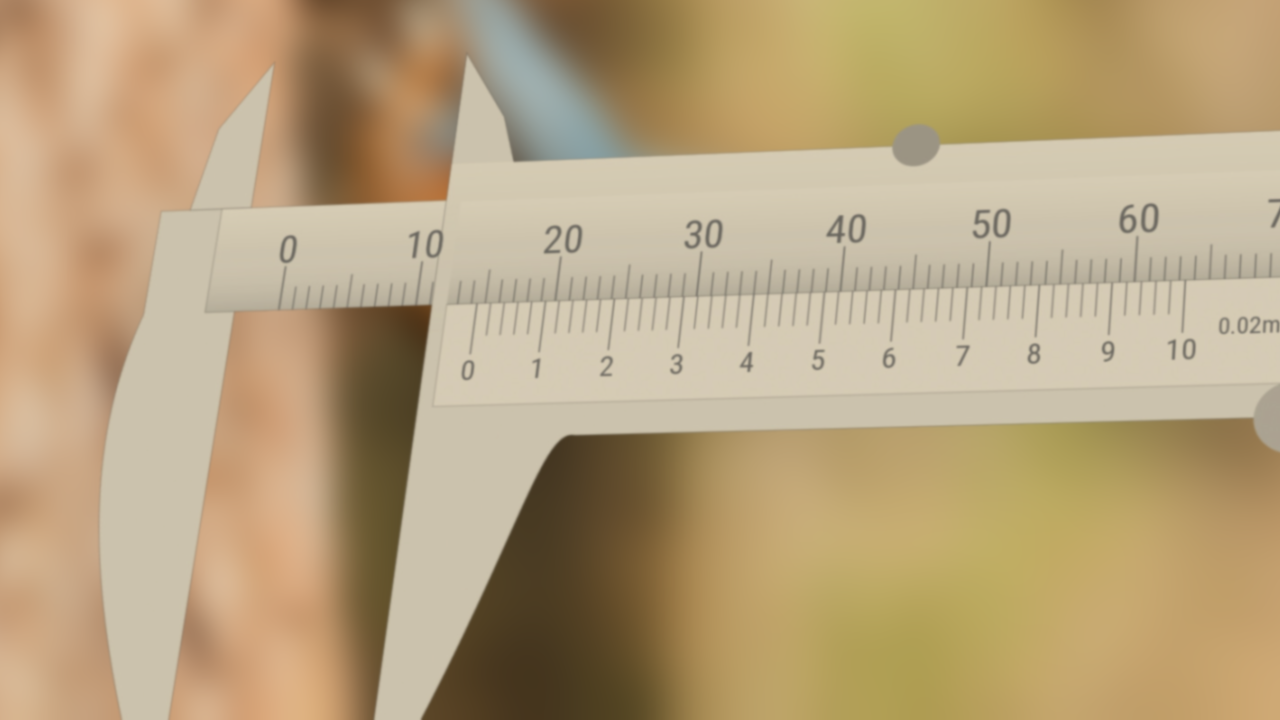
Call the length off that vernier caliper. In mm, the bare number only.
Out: 14.4
